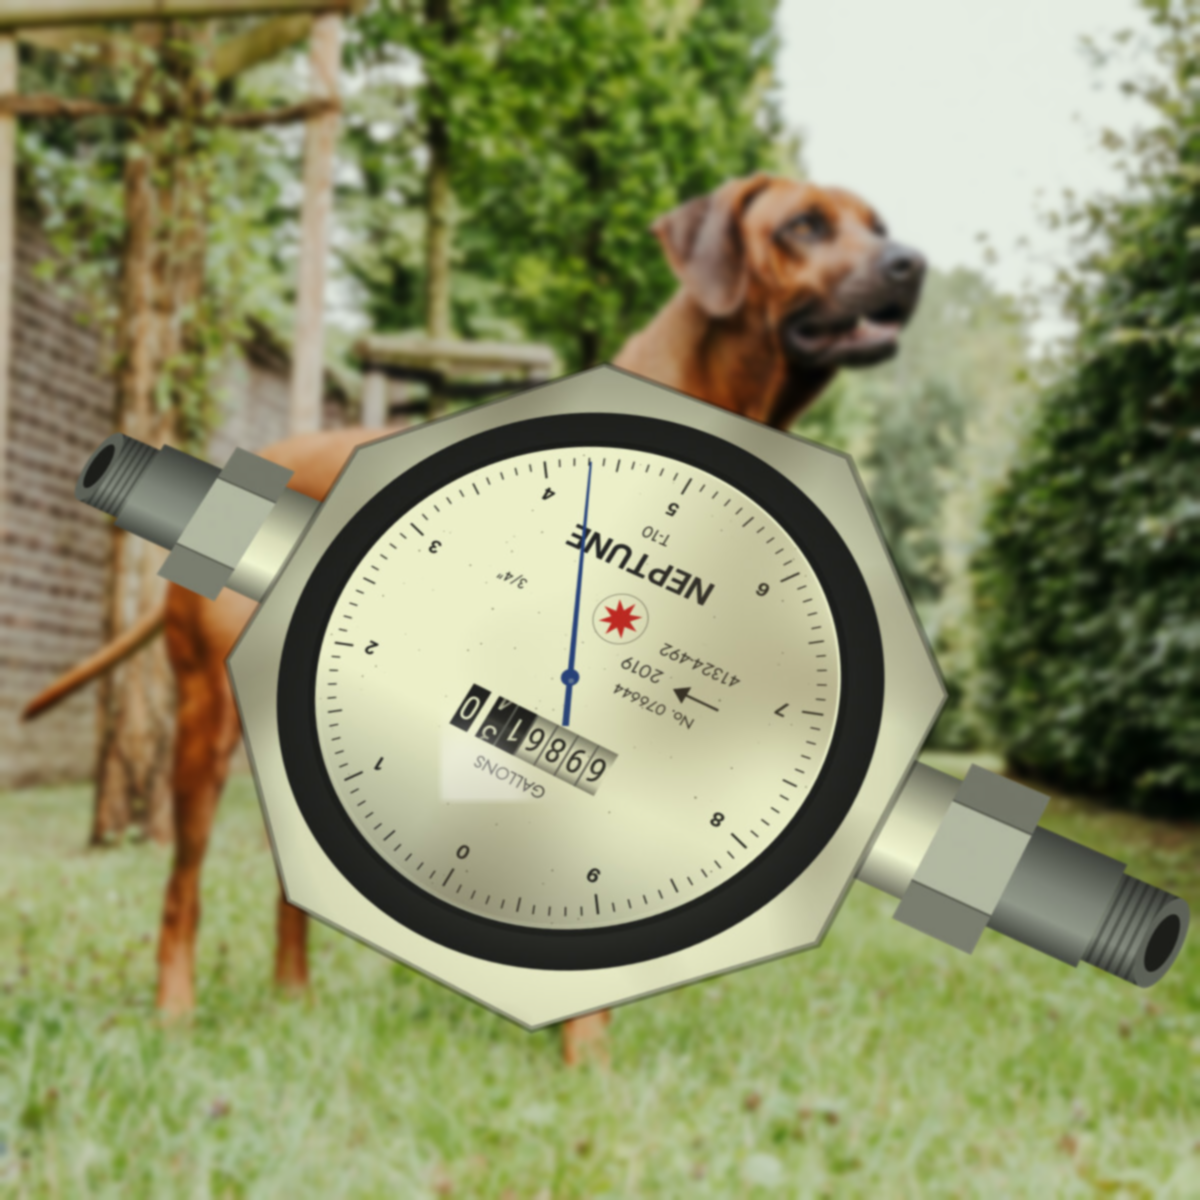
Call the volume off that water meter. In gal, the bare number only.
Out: 6986134.3
